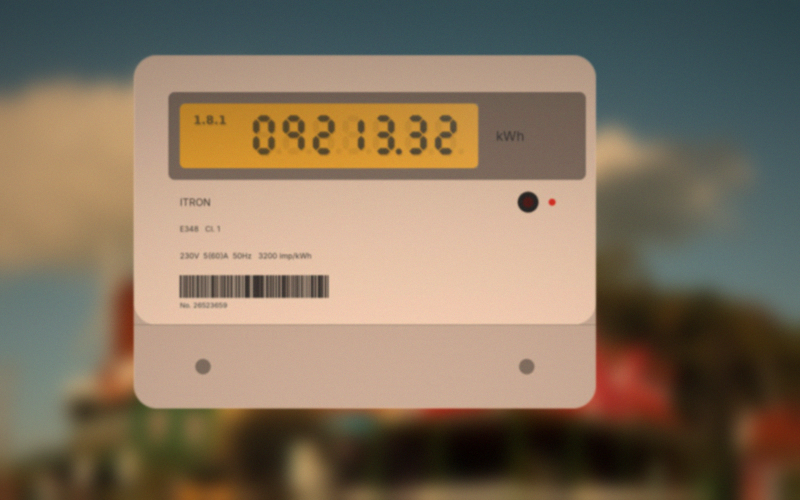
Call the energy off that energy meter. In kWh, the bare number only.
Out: 9213.32
